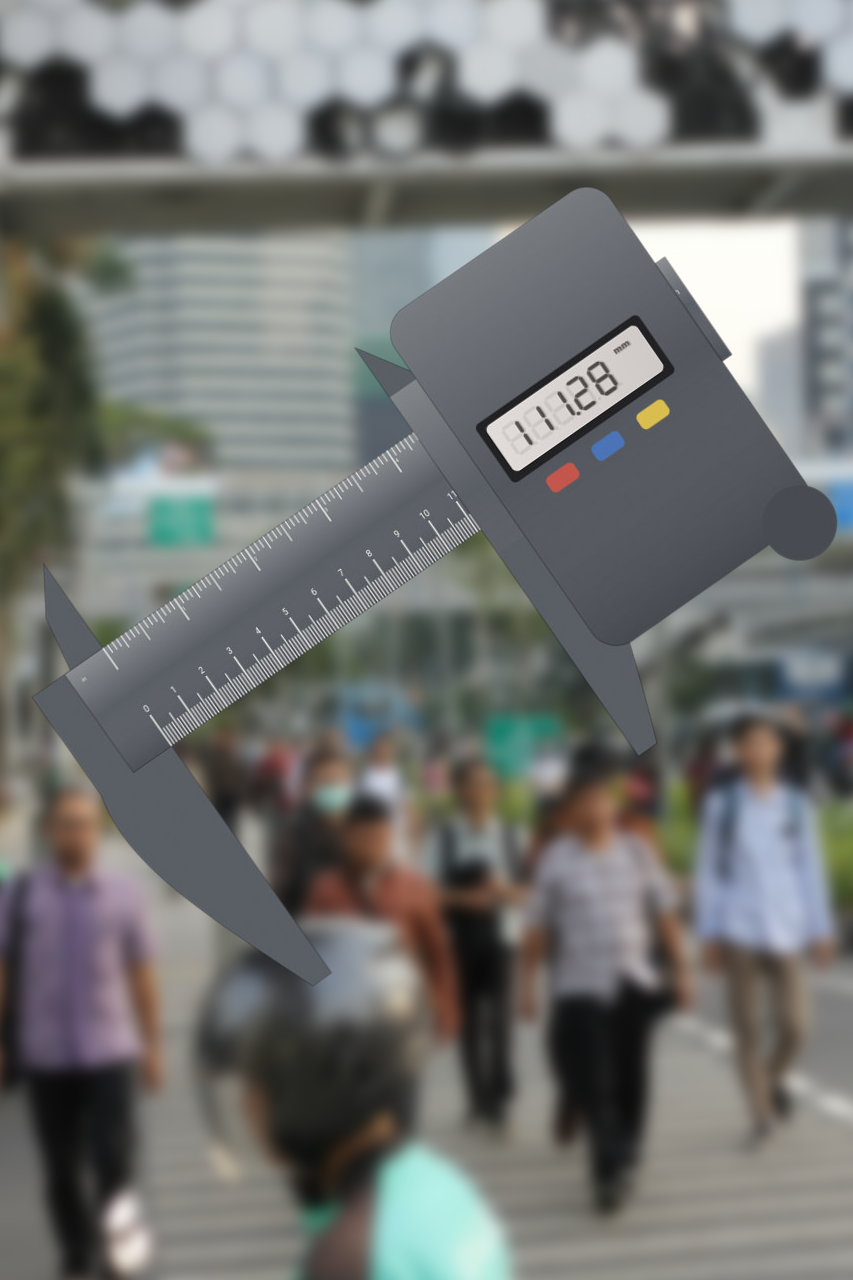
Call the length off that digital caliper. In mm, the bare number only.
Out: 111.28
